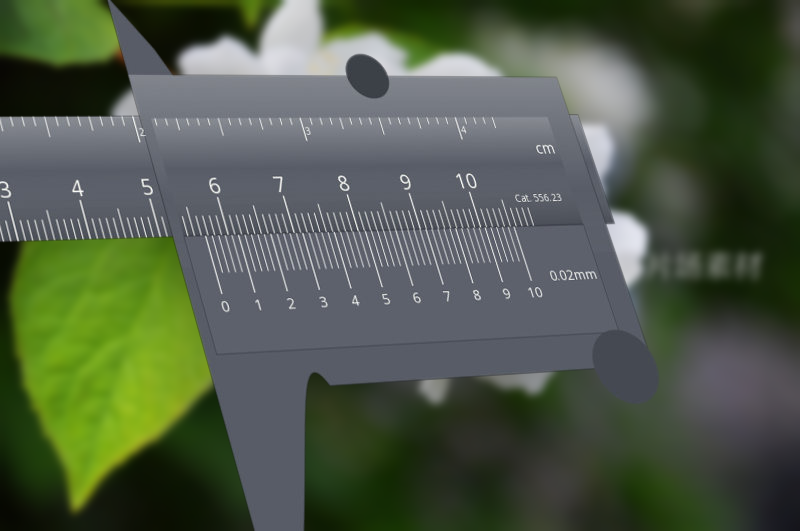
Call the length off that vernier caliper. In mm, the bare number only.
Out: 56.6
